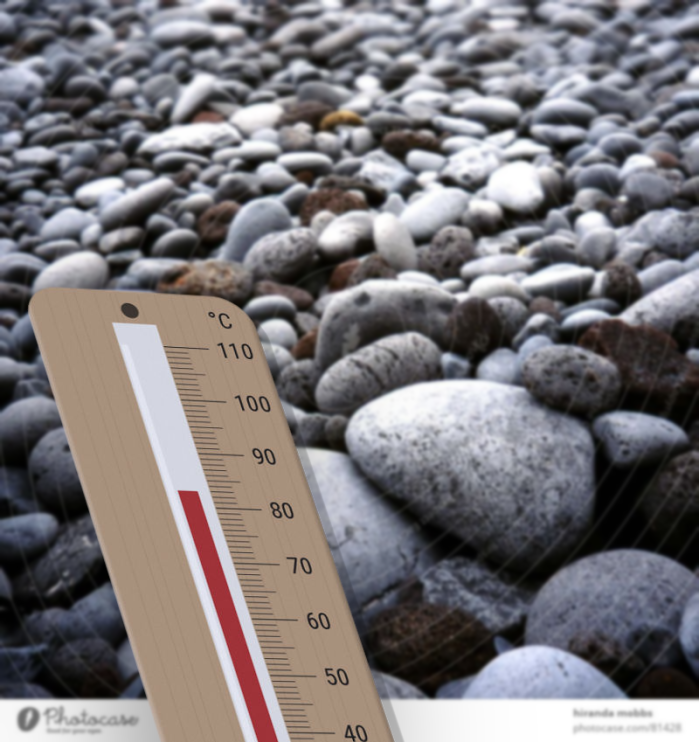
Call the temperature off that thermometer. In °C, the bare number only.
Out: 83
